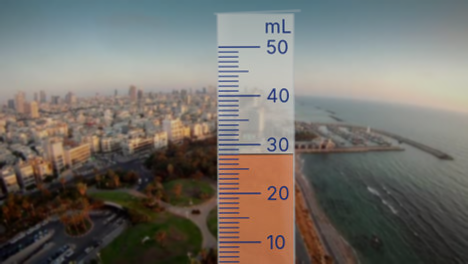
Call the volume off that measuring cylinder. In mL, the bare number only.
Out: 28
